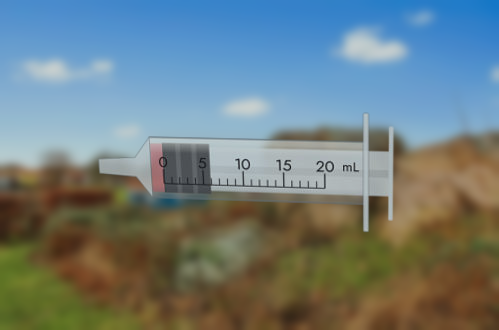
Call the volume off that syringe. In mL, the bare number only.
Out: 0
